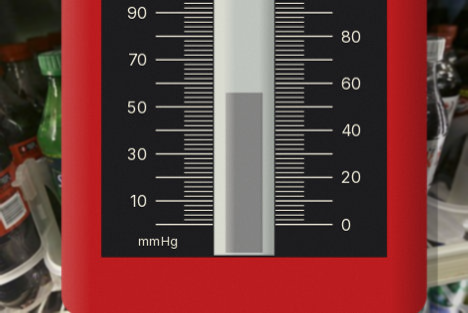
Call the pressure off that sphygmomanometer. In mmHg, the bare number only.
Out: 56
